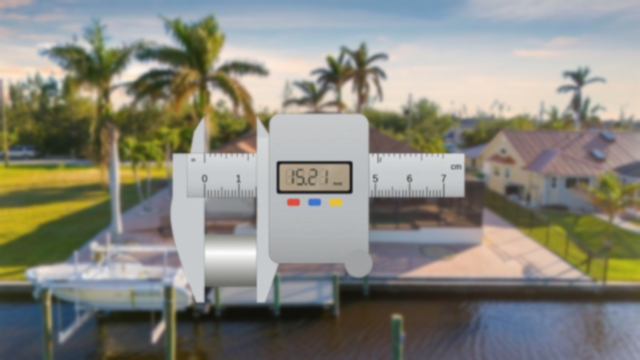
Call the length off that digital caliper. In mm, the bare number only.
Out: 15.21
